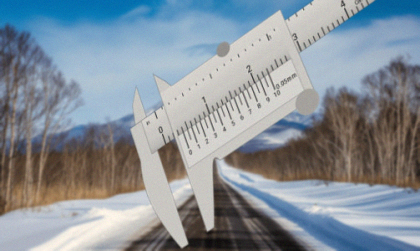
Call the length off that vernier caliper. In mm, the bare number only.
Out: 4.0
